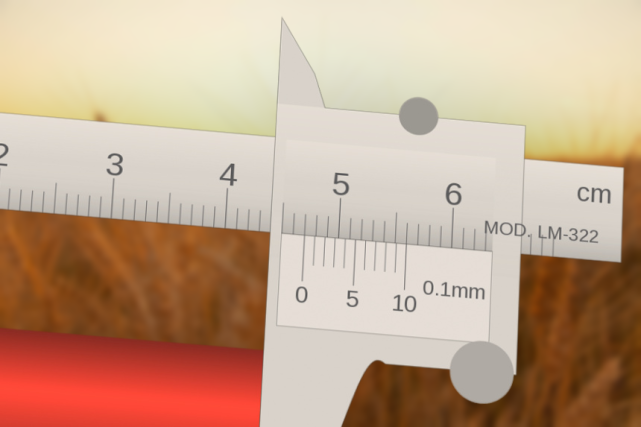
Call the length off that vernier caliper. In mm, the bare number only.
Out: 47.0
